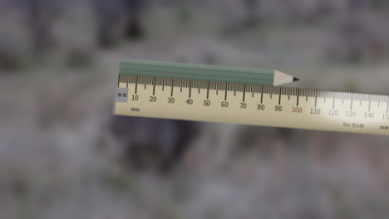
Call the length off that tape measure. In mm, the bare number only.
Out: 100
